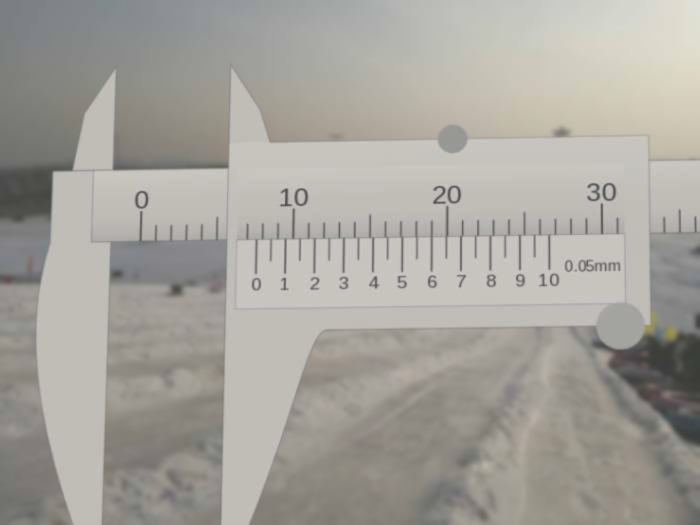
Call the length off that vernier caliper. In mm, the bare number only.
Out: 7.6
